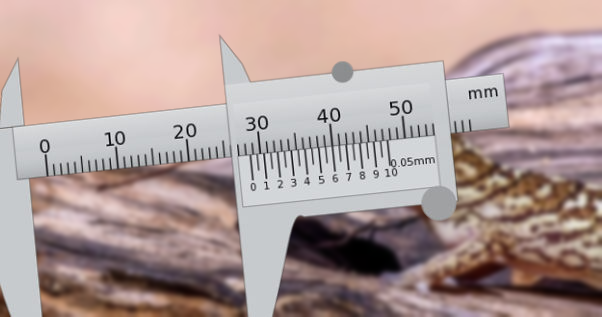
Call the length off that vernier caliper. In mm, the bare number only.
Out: 28.6
